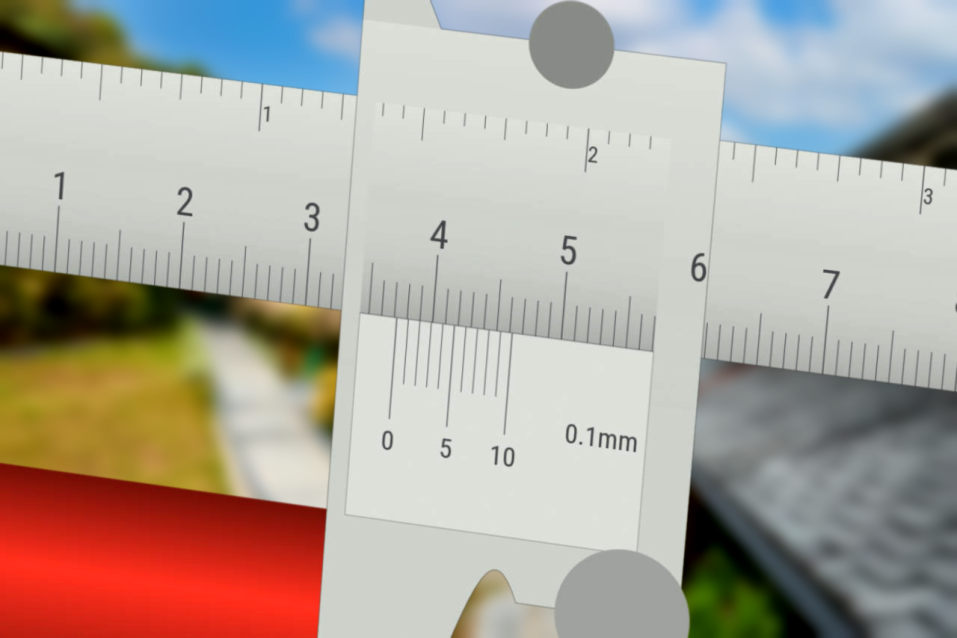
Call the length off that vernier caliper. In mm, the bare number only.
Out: 37.2
